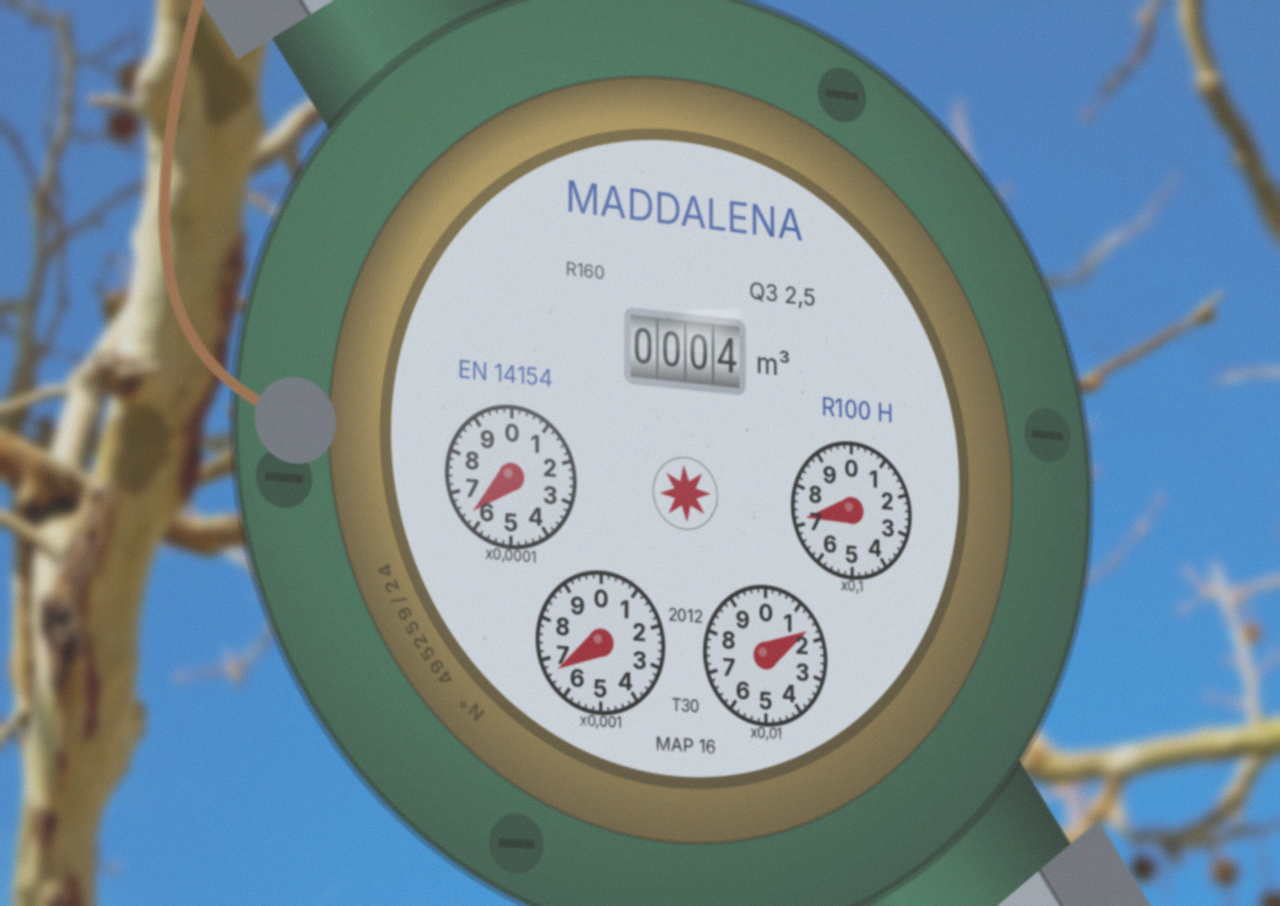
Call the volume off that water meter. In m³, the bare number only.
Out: 4.7166
